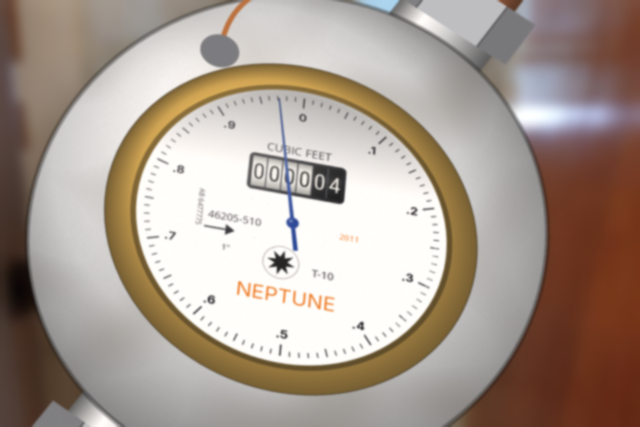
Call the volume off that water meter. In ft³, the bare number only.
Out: 3.97
